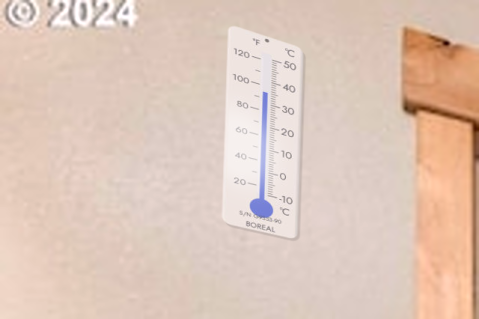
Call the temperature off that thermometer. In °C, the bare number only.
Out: 35
